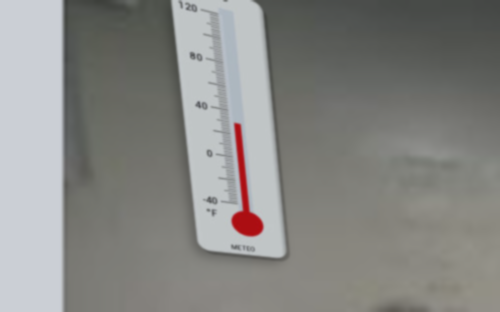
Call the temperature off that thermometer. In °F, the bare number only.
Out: 30
